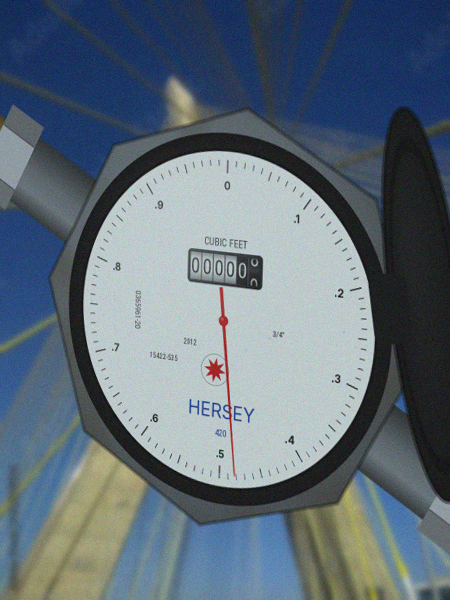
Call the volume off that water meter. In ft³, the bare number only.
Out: 8.48
